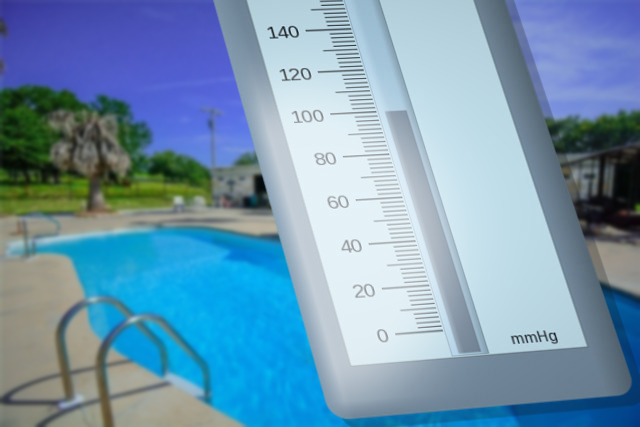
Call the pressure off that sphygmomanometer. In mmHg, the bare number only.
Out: 100
